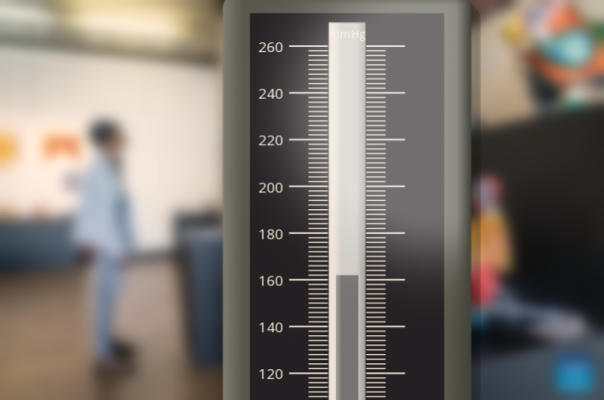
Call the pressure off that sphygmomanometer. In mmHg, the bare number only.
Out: 162
